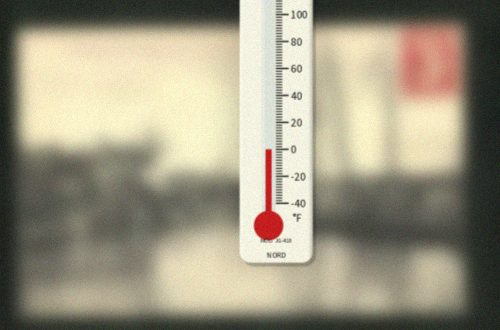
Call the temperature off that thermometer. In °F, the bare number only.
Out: 0
